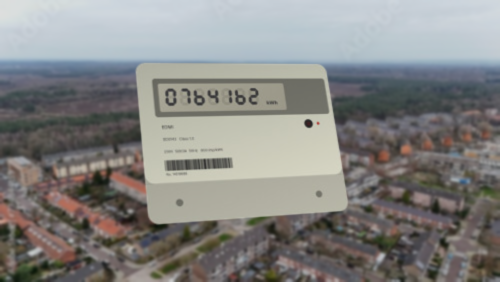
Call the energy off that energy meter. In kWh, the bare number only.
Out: 764162
